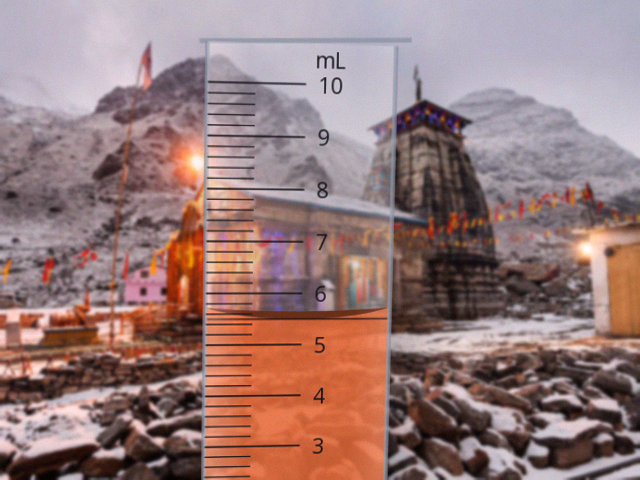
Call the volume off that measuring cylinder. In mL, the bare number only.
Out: 5.5
